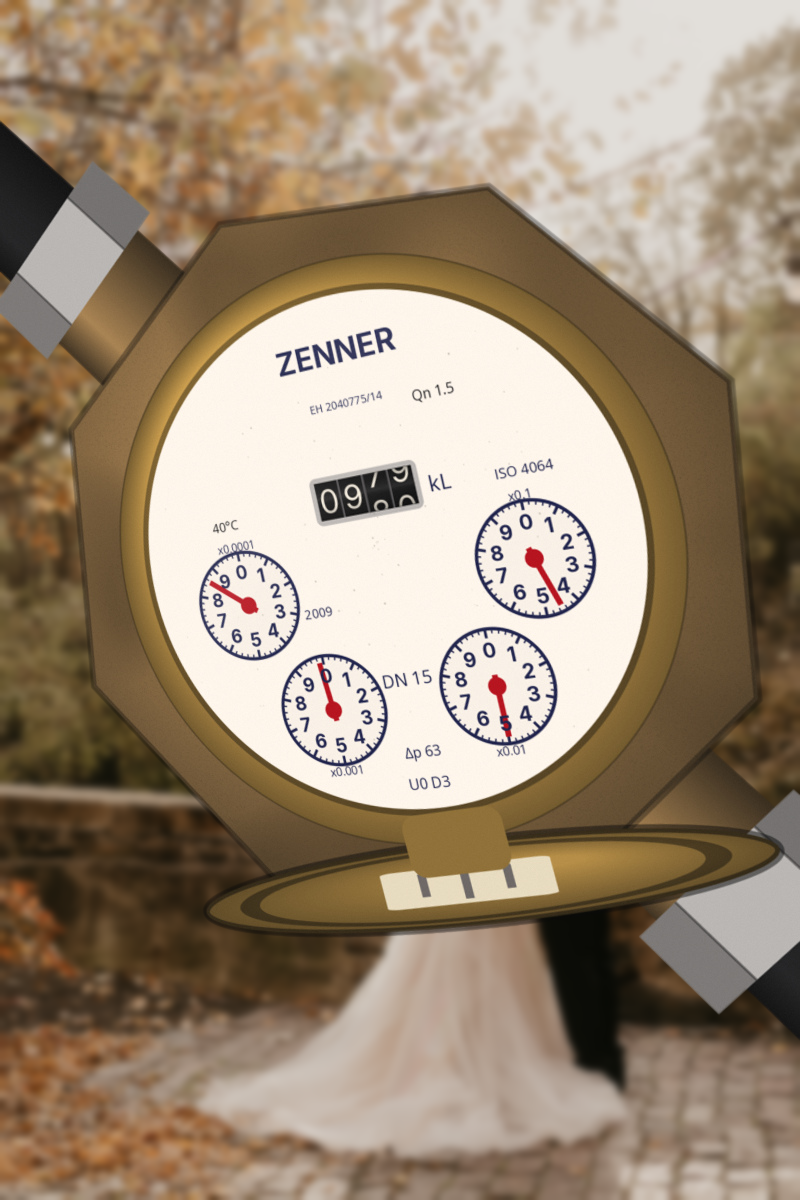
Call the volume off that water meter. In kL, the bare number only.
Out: 979.4498
